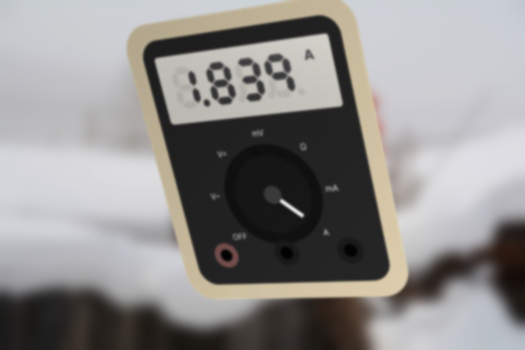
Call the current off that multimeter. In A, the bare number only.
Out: 1.839
